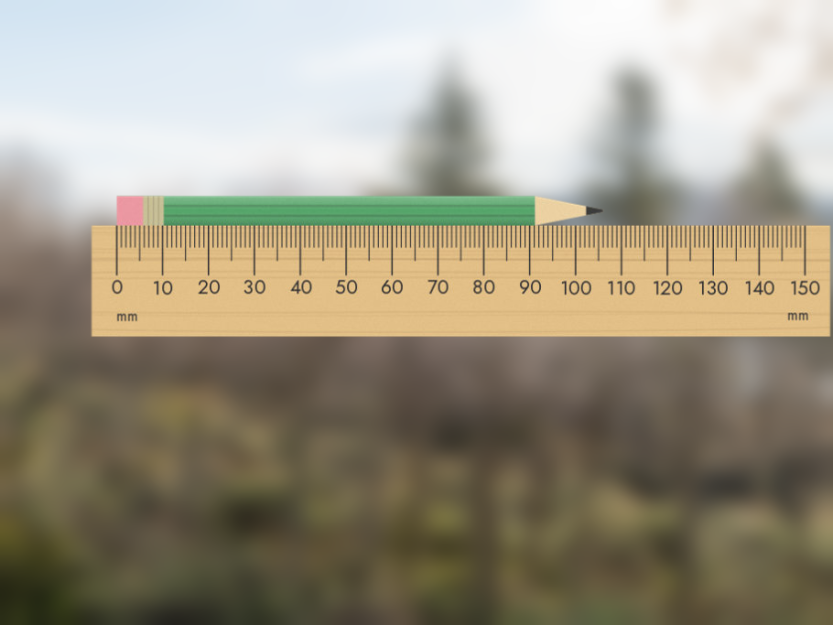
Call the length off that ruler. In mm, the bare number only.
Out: 106
